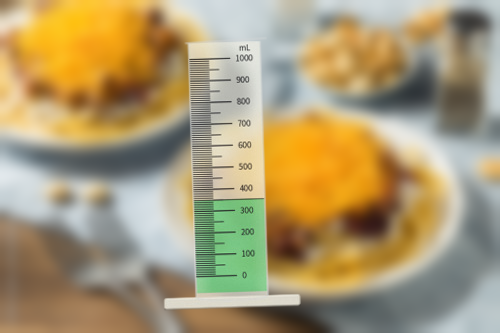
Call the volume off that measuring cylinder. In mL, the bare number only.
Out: 350
